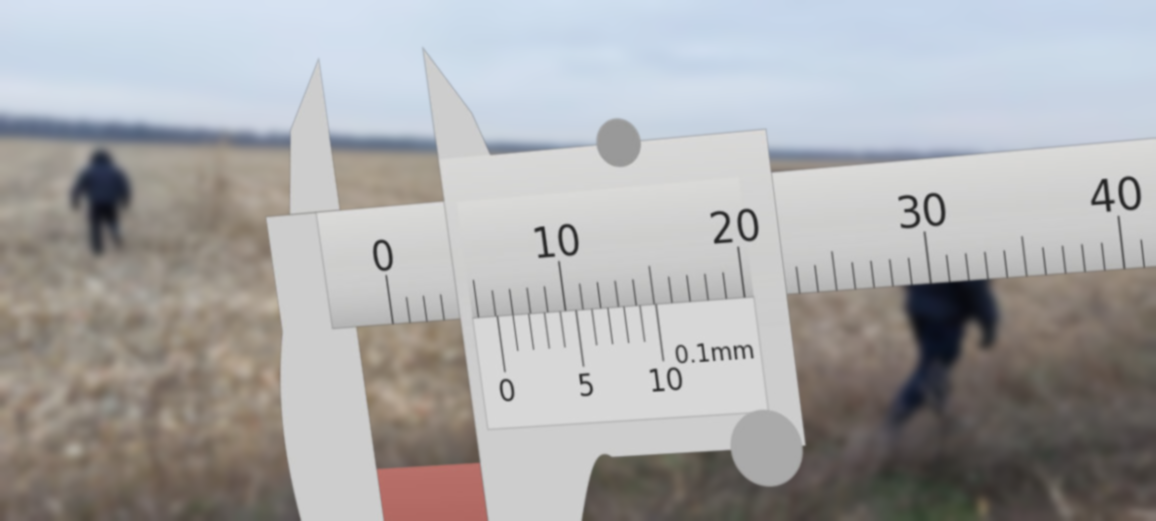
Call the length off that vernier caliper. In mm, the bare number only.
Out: 6.1
